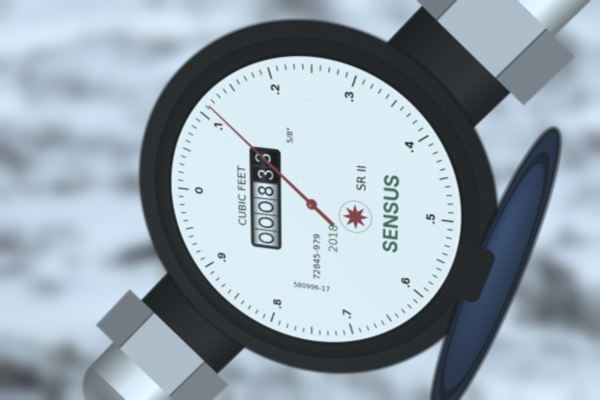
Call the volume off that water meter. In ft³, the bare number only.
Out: 833.11
